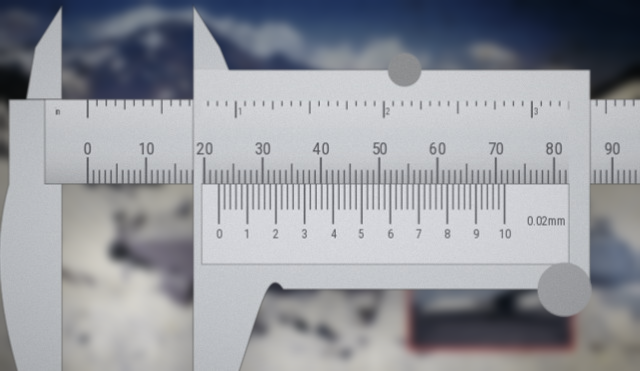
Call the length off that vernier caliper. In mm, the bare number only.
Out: 22.5
